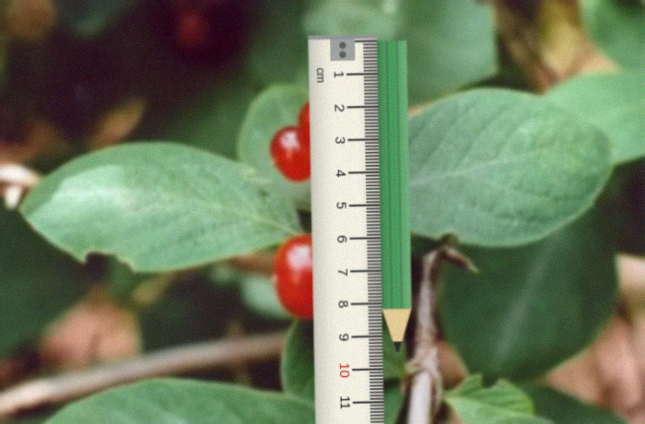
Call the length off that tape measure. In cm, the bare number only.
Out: 9.5
